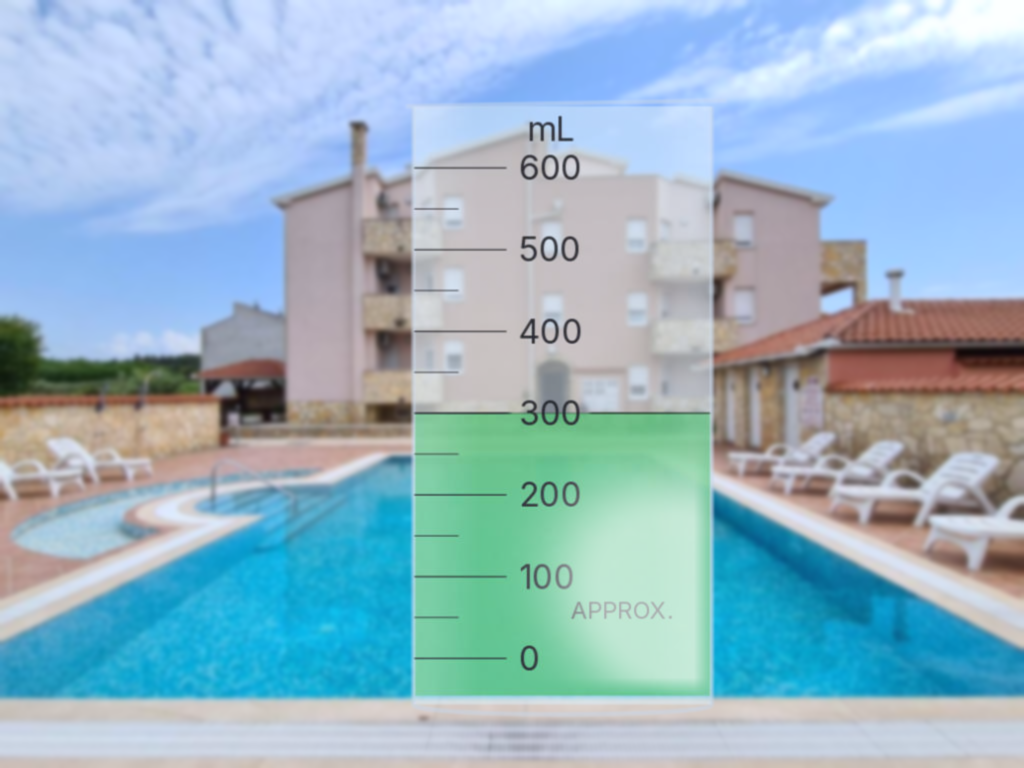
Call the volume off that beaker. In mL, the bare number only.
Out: 300
